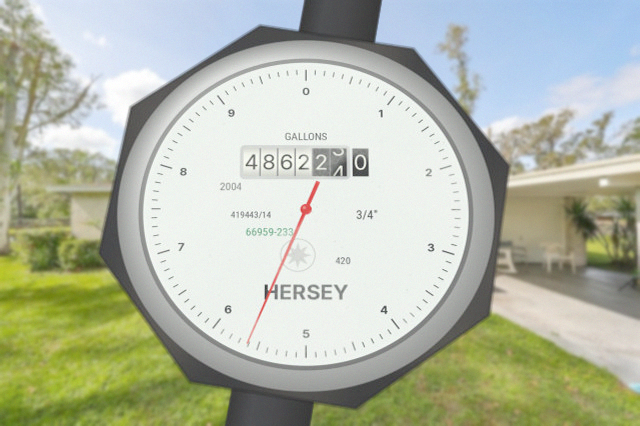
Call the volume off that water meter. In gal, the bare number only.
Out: 4862235.6
